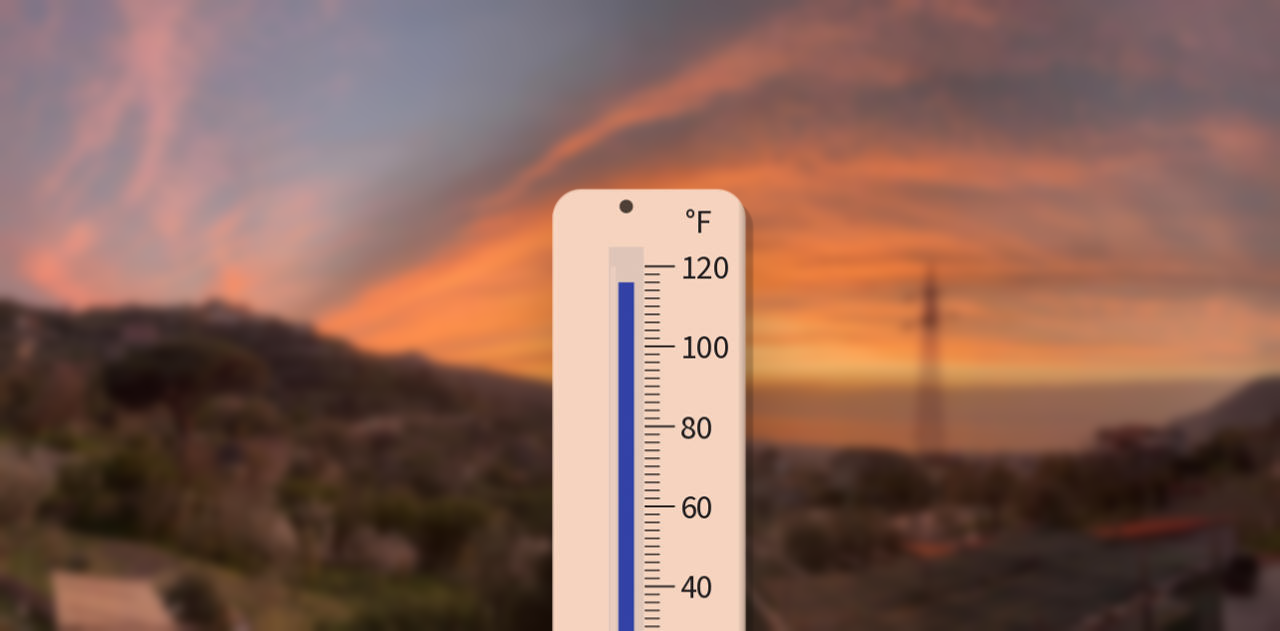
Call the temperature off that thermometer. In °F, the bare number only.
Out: 116
